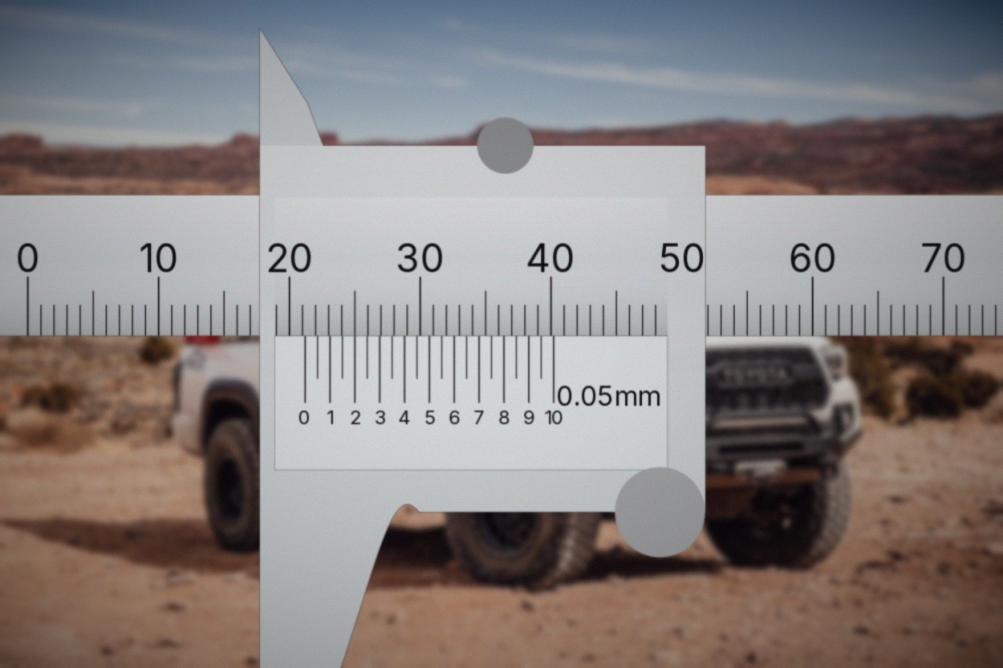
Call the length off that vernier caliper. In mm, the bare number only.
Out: 21.2
